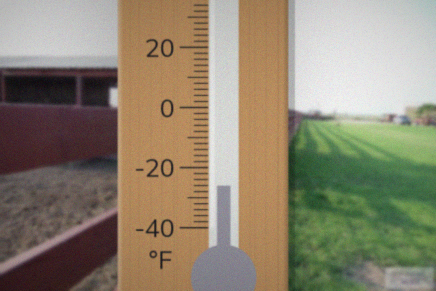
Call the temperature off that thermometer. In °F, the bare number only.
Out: -26
